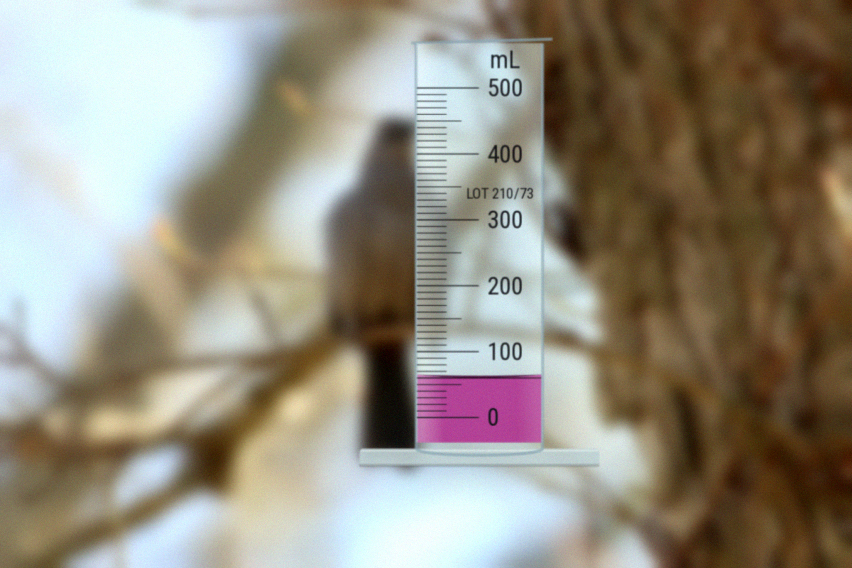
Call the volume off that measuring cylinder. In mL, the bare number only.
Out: 60
